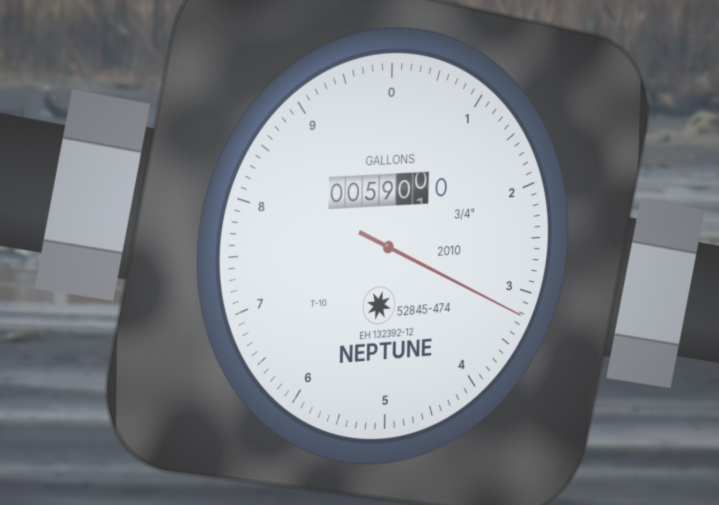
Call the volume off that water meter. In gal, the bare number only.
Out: 59003.2
